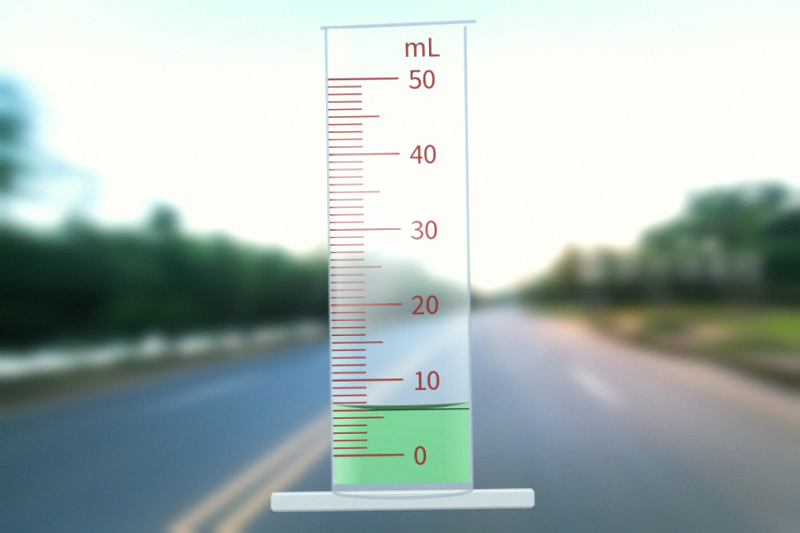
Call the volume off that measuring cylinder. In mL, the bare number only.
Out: 6
